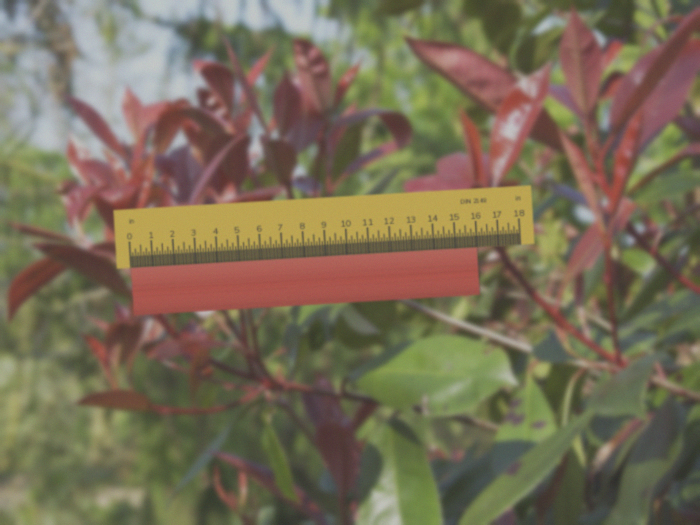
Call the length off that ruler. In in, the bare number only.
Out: 16
